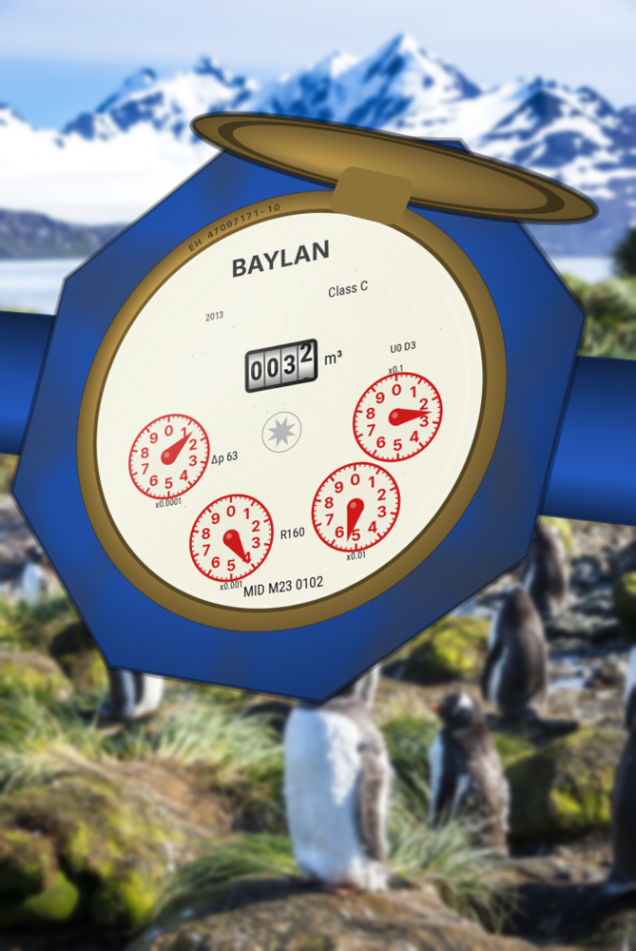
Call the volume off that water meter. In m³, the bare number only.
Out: 32.2541
